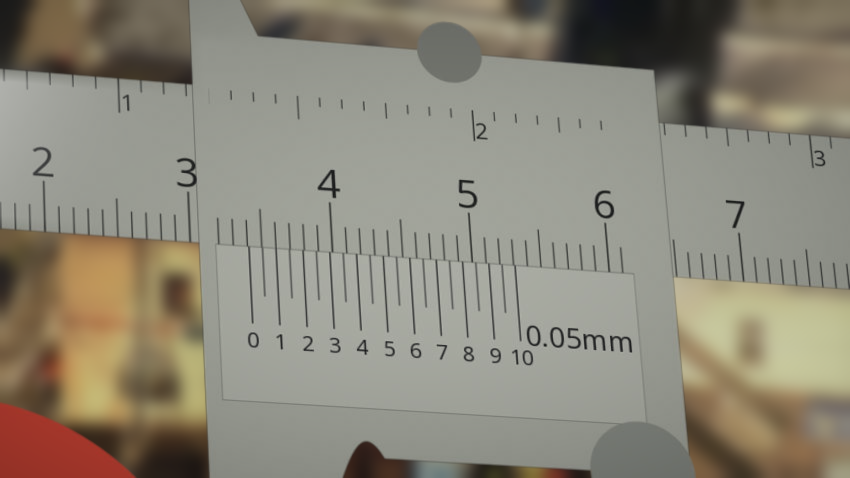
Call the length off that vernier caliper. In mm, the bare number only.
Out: 34.1
